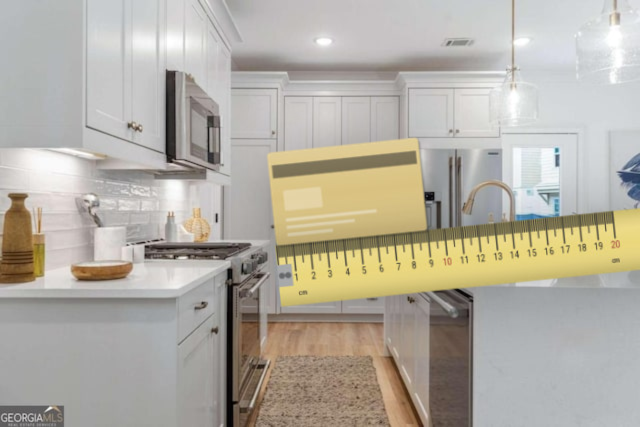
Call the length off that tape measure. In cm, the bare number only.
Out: 9
